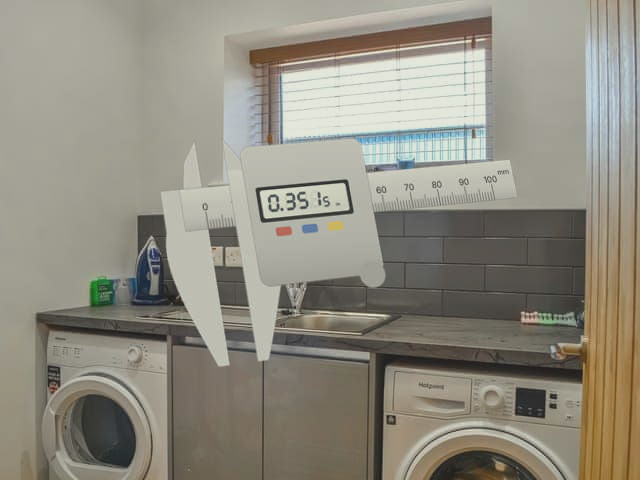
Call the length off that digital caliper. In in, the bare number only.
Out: 0.3515
